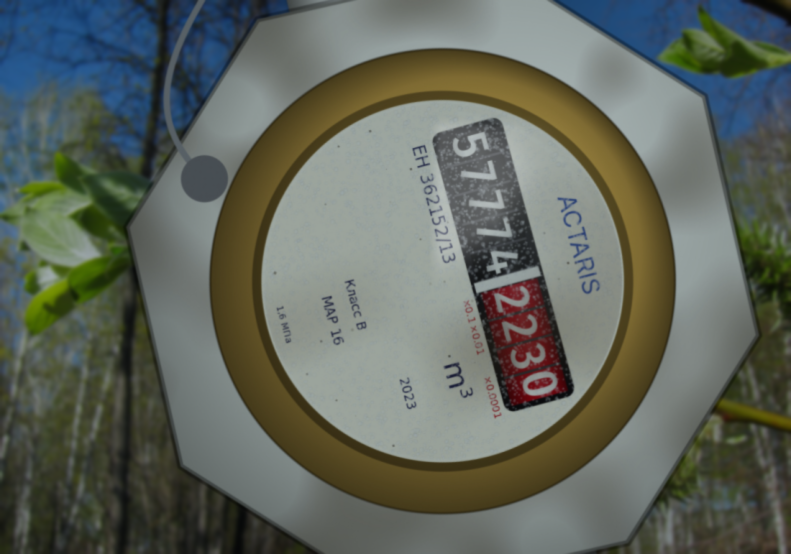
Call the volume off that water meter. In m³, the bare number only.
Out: 57774.2230
